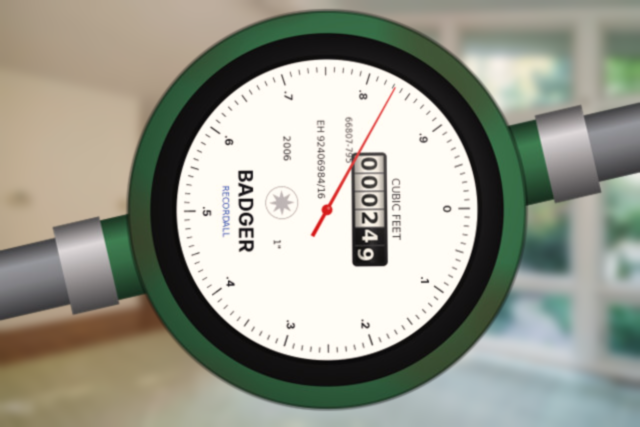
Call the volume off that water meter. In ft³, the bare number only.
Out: 248.83
